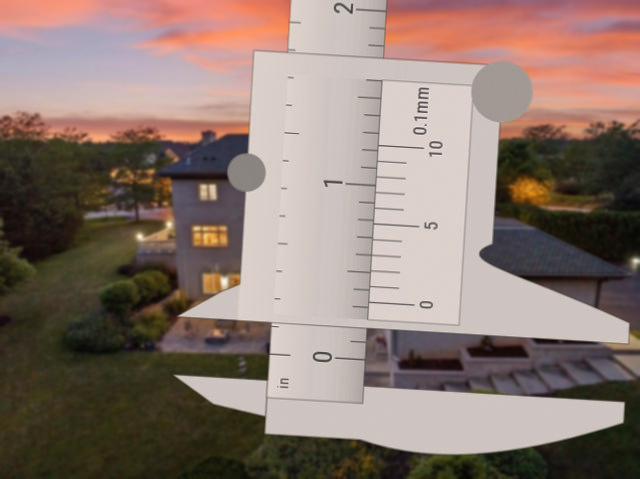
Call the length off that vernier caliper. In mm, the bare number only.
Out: 3.3
